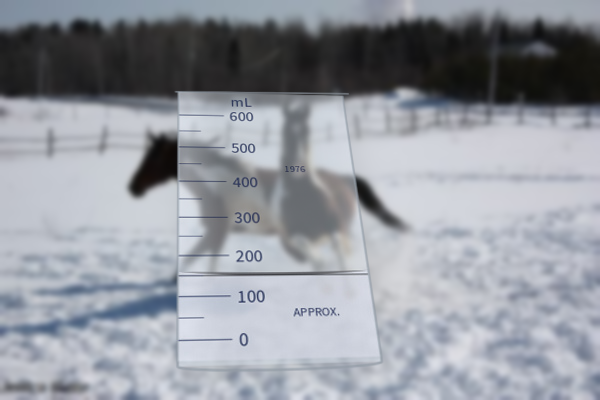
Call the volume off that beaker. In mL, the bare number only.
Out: 150
